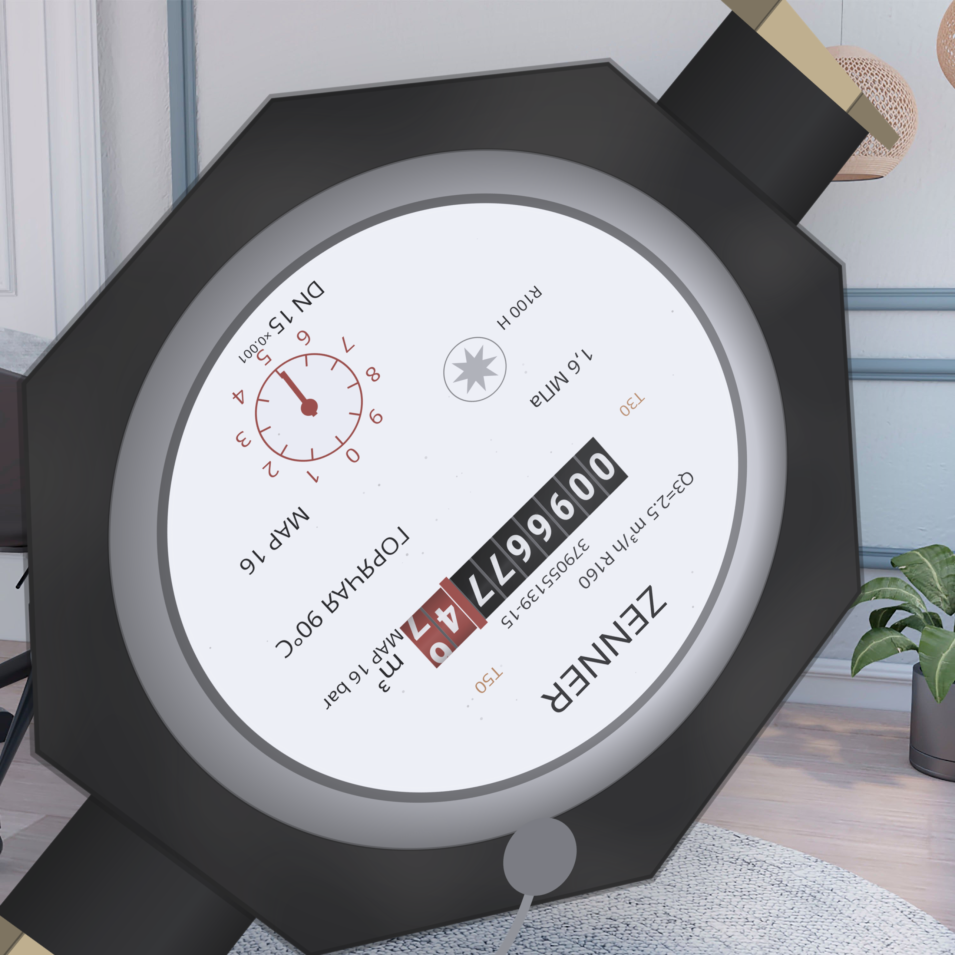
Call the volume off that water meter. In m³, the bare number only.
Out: 96677.465
